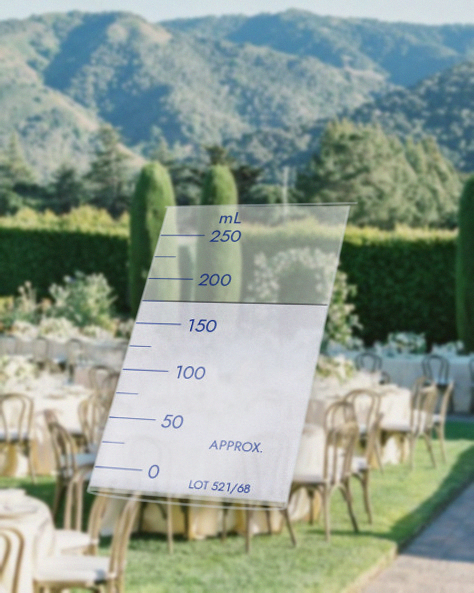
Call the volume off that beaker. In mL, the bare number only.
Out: 175
